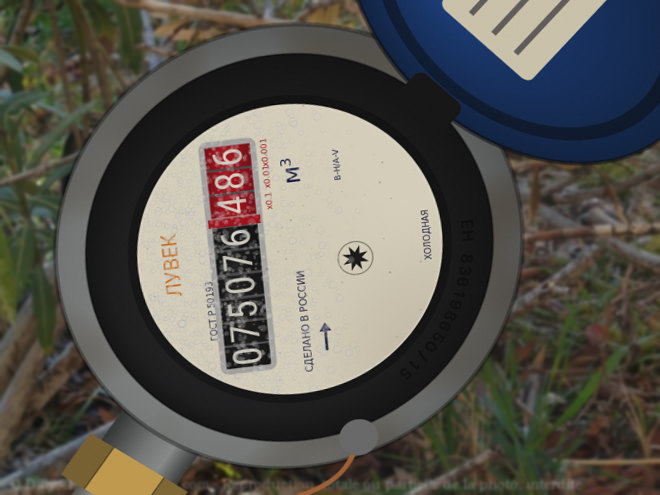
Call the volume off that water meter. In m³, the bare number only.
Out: 75076.486
